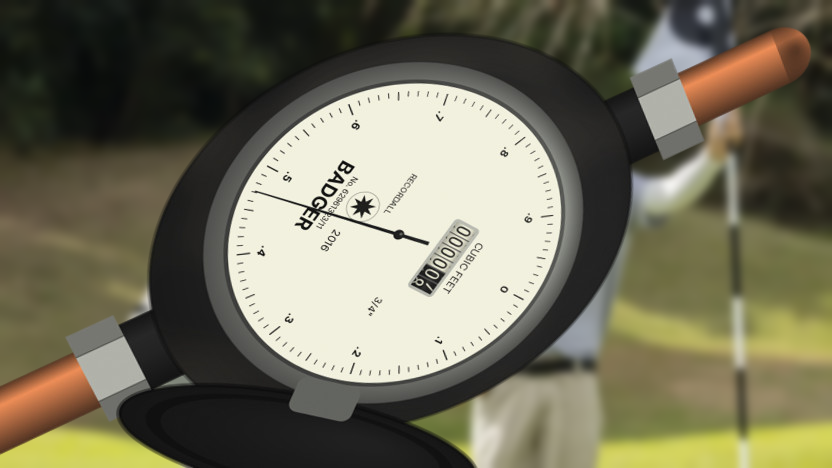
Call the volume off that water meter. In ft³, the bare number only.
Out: 7.47
